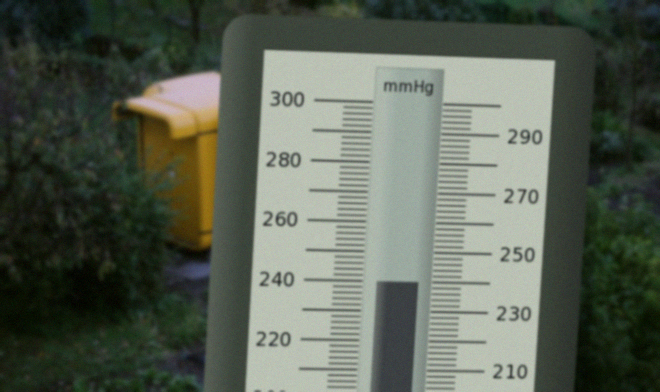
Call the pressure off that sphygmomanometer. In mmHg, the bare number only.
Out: 240
